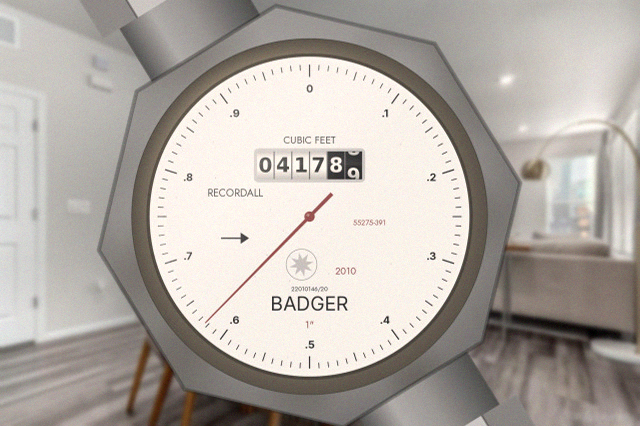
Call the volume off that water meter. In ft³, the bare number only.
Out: 41788.62
